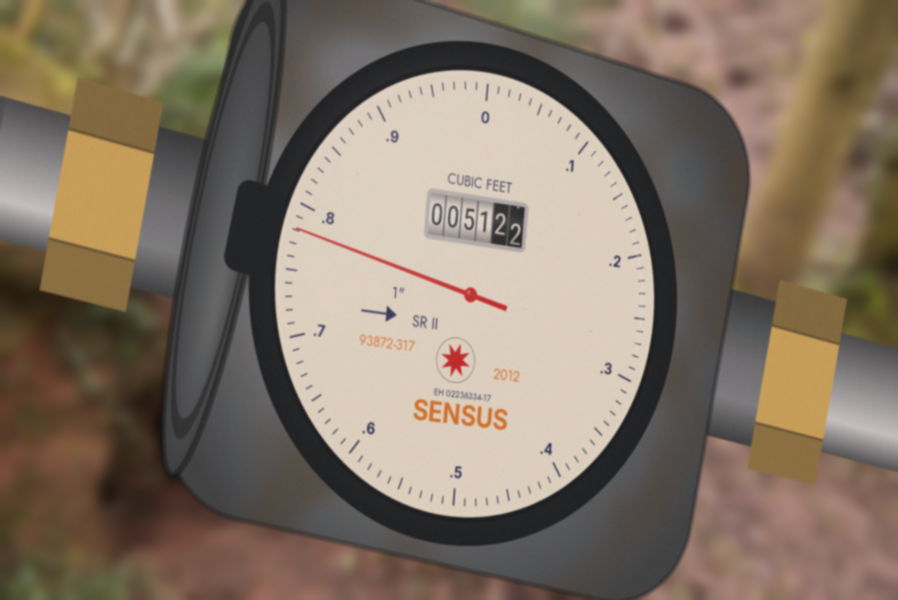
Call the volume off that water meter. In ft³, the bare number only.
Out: 5121.78
